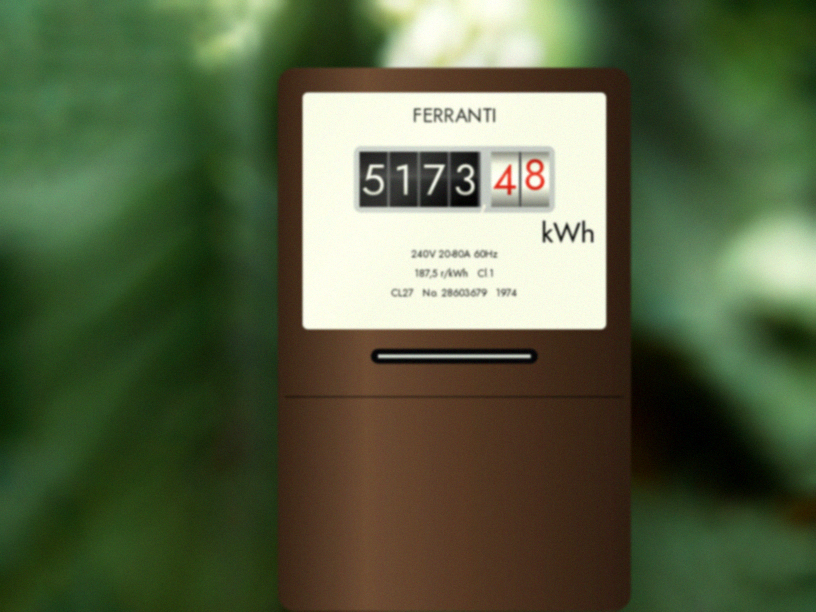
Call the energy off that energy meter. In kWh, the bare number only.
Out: 5173.48
